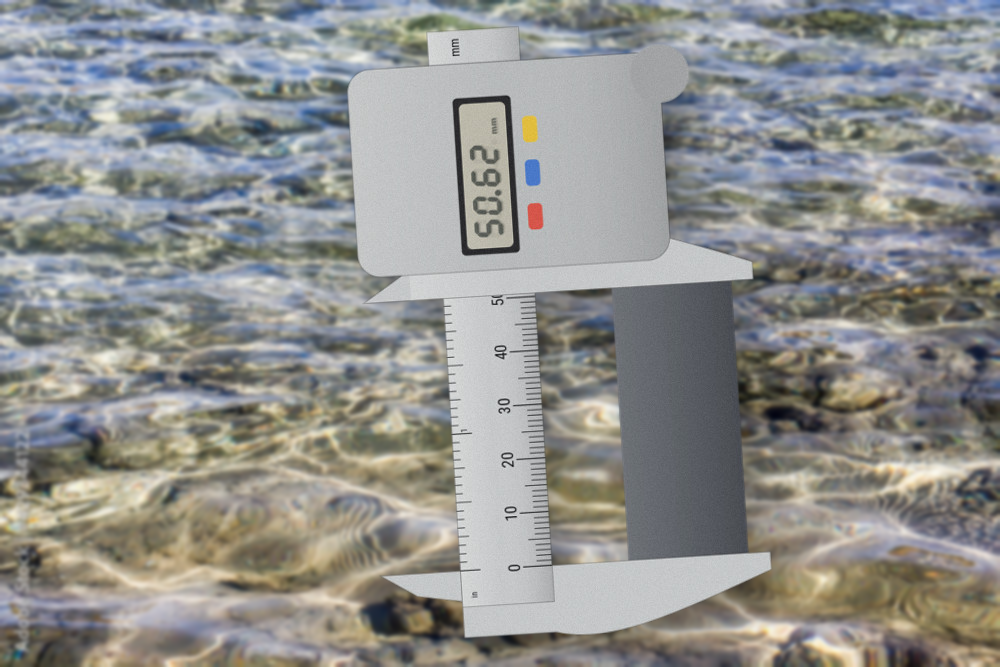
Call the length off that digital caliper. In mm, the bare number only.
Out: 50.62
